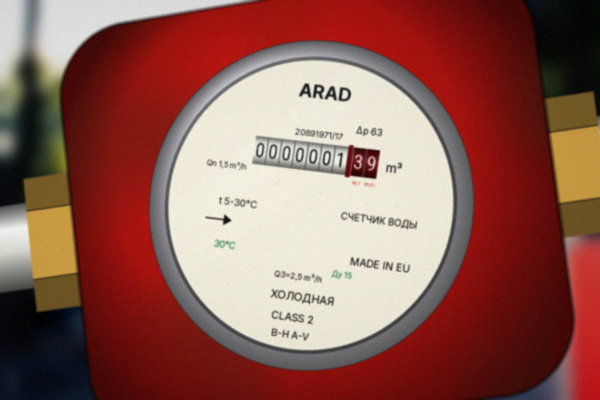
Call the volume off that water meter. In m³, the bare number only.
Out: 1.39
